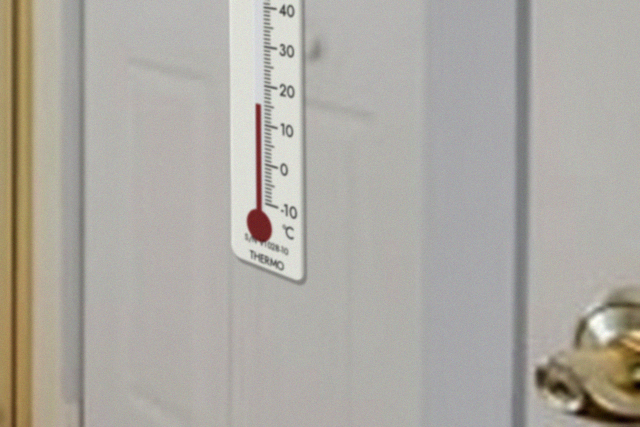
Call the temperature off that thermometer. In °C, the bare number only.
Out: 15
